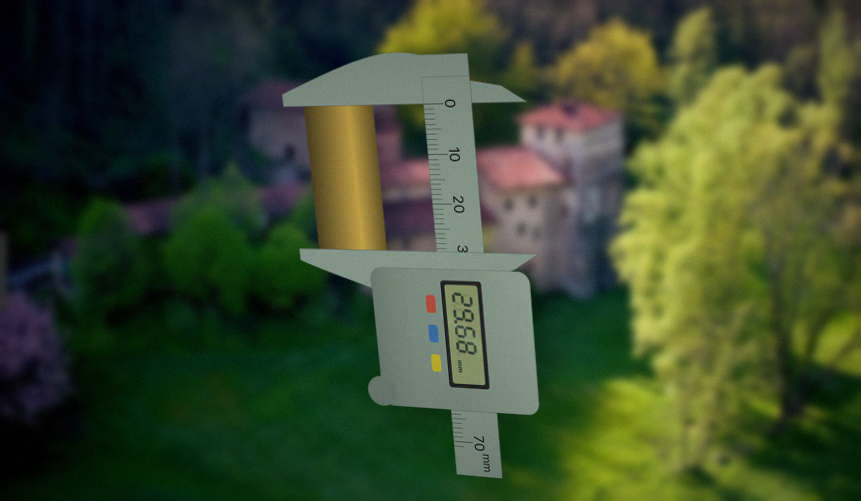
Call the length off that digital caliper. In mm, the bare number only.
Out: 29.68
